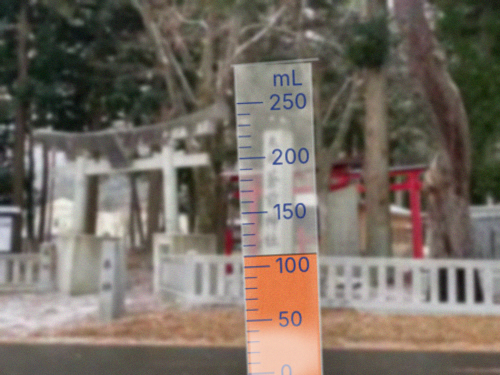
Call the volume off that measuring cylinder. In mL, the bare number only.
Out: 110
